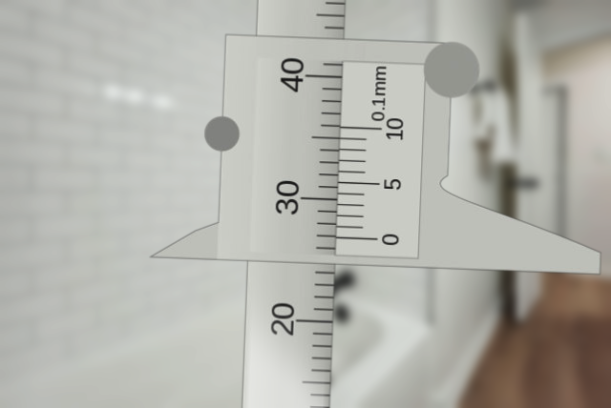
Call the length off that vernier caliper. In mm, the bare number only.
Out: 26.9
